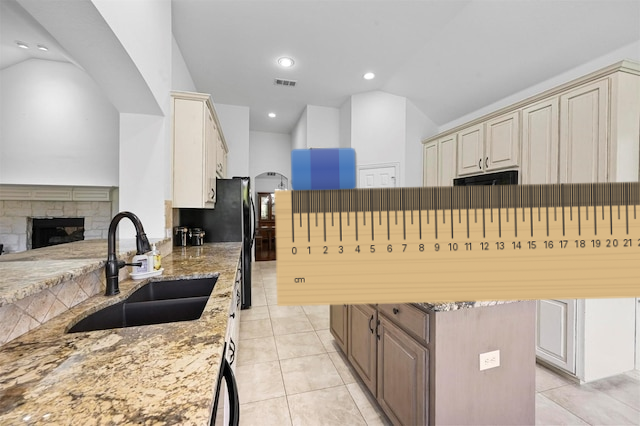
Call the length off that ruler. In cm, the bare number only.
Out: 4
